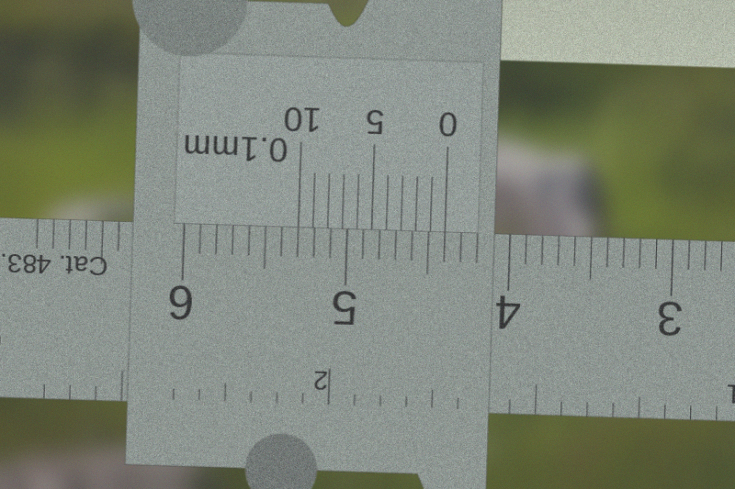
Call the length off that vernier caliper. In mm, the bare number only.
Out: 44.0
